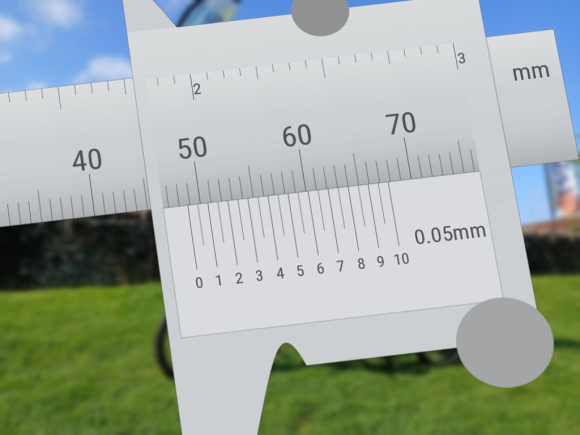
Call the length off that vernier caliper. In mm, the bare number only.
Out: 48.8
